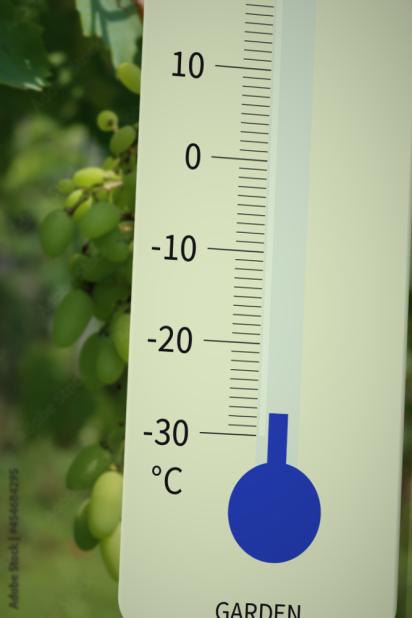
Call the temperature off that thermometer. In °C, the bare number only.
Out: -27.5
